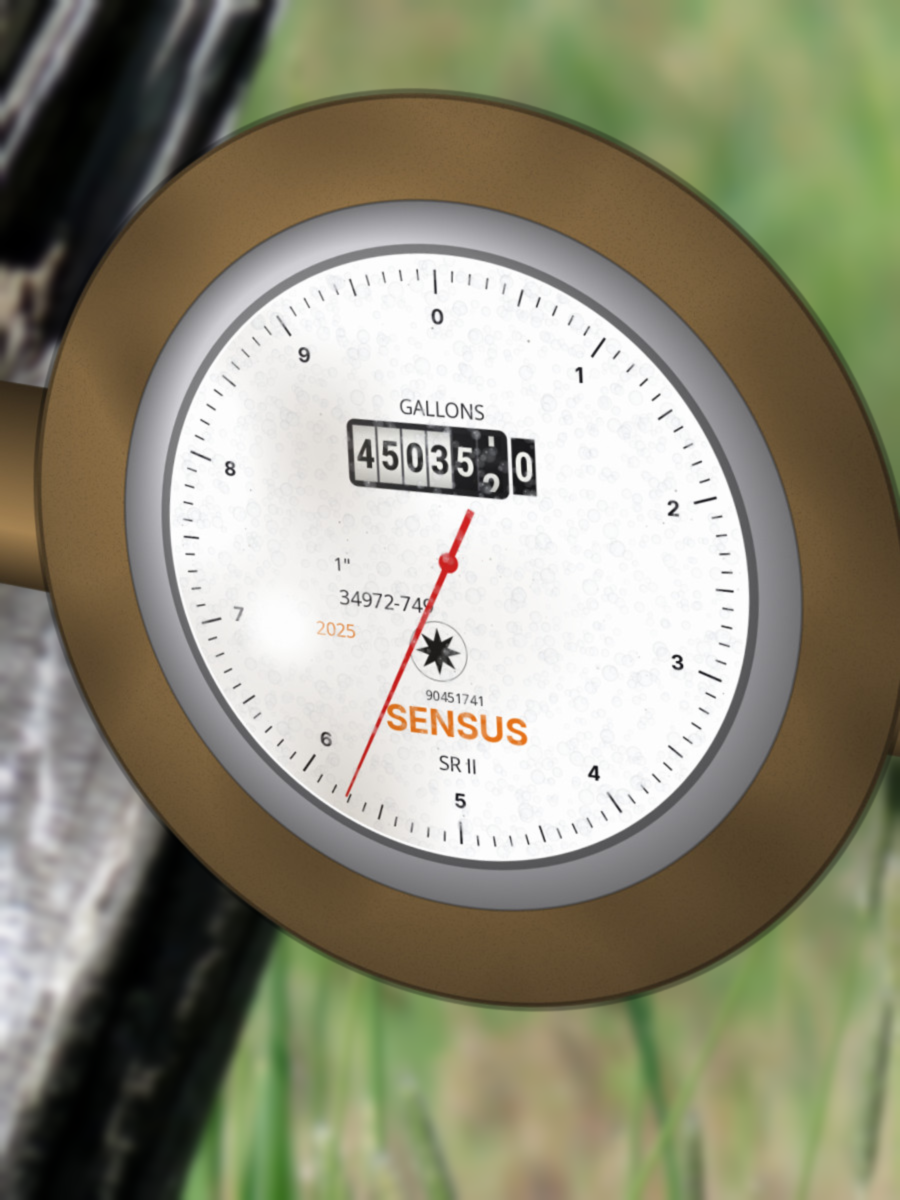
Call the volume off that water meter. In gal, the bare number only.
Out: 4503515.7
